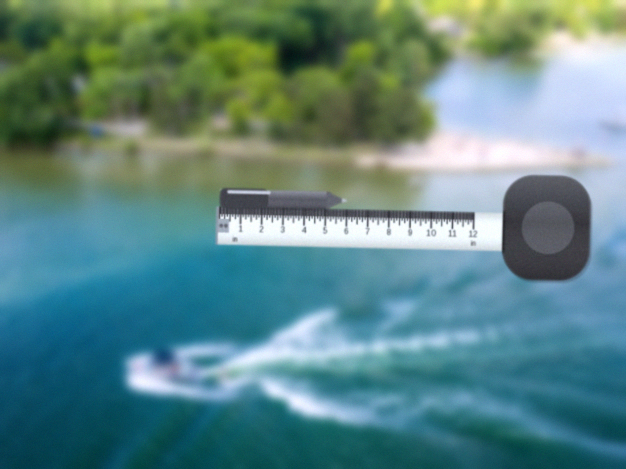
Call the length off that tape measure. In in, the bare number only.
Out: 6
